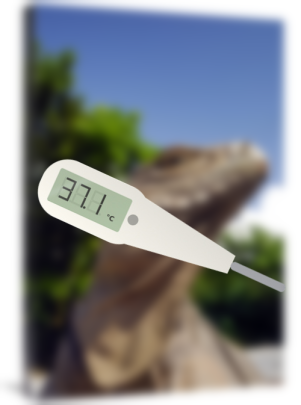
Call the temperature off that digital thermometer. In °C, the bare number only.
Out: 37.1
